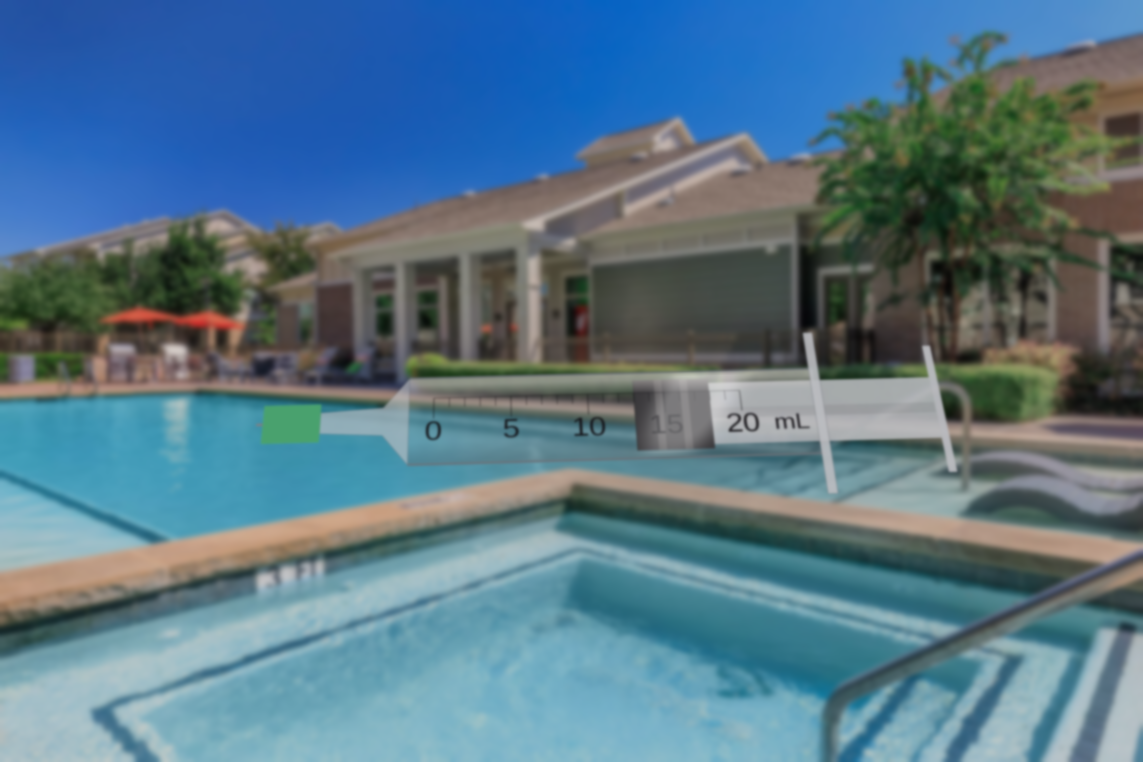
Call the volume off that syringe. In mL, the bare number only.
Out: 13
